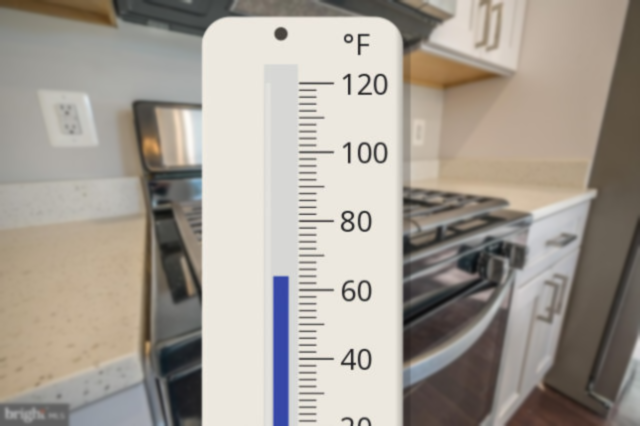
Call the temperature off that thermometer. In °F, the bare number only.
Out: 64
